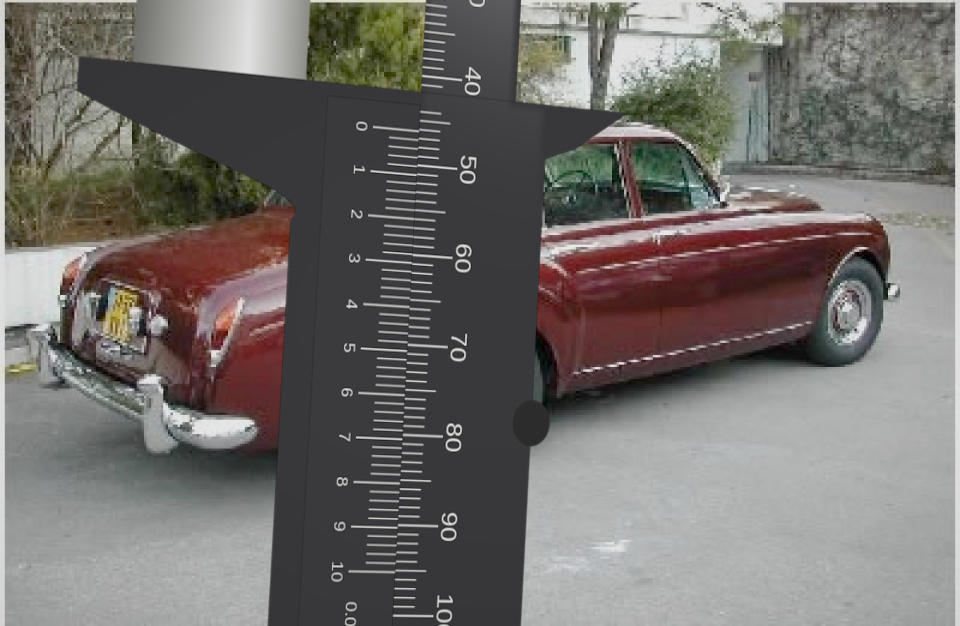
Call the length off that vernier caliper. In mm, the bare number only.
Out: 46.2
